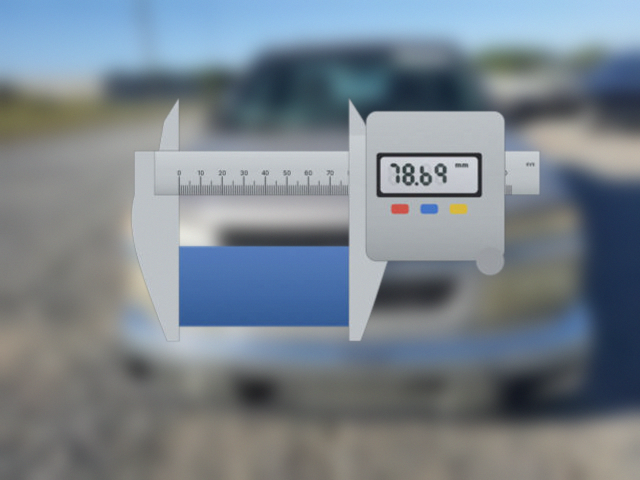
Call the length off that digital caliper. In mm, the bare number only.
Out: 78.69
